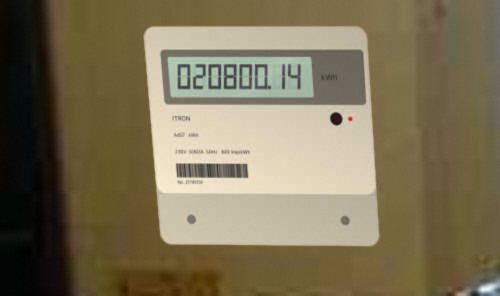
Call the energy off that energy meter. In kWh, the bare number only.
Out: 20800.14
